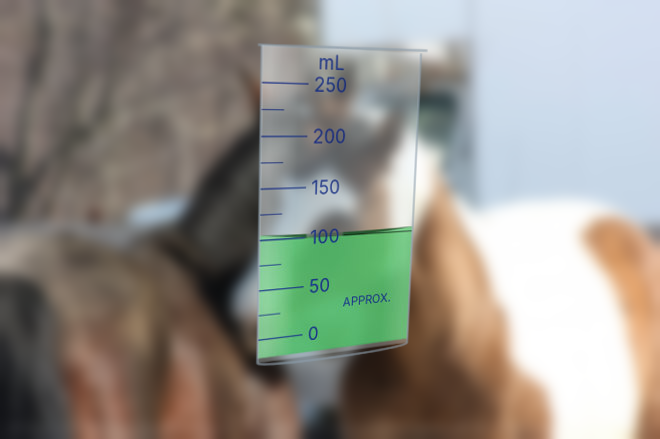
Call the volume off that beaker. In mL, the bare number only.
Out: 100
